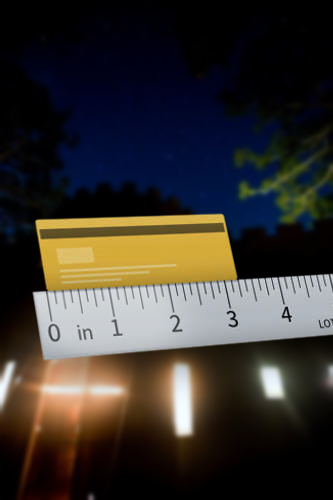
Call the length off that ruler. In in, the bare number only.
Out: 3.25
